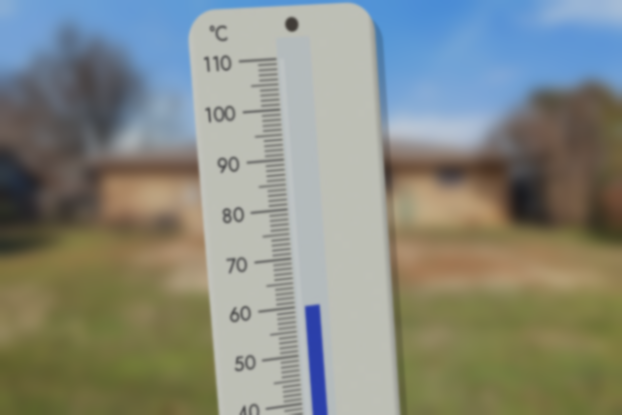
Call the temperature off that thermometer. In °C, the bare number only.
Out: 60
